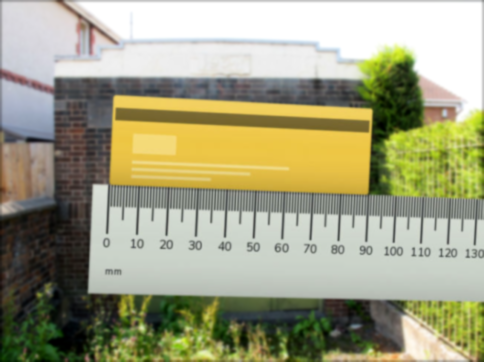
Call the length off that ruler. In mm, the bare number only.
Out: 90
